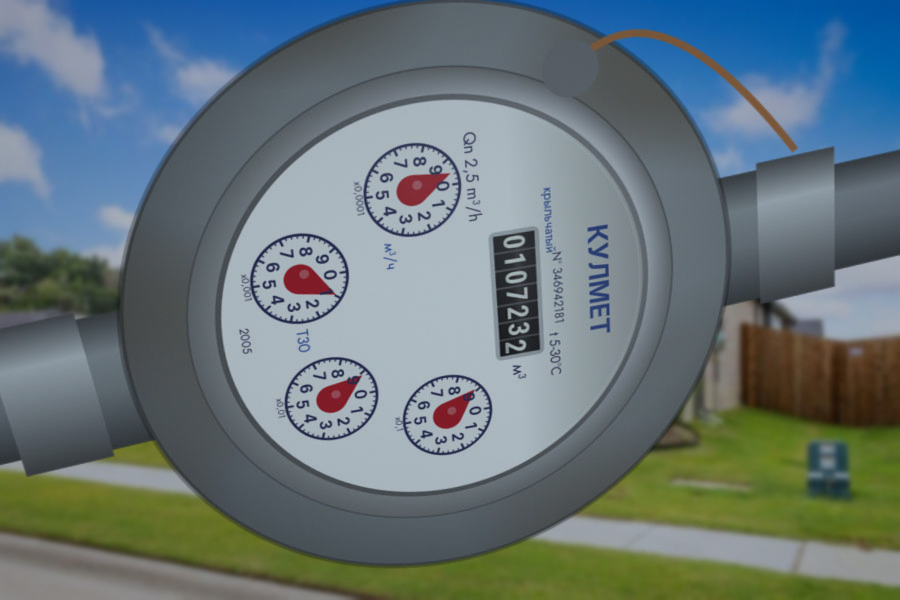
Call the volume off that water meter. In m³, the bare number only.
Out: 107231.8909
